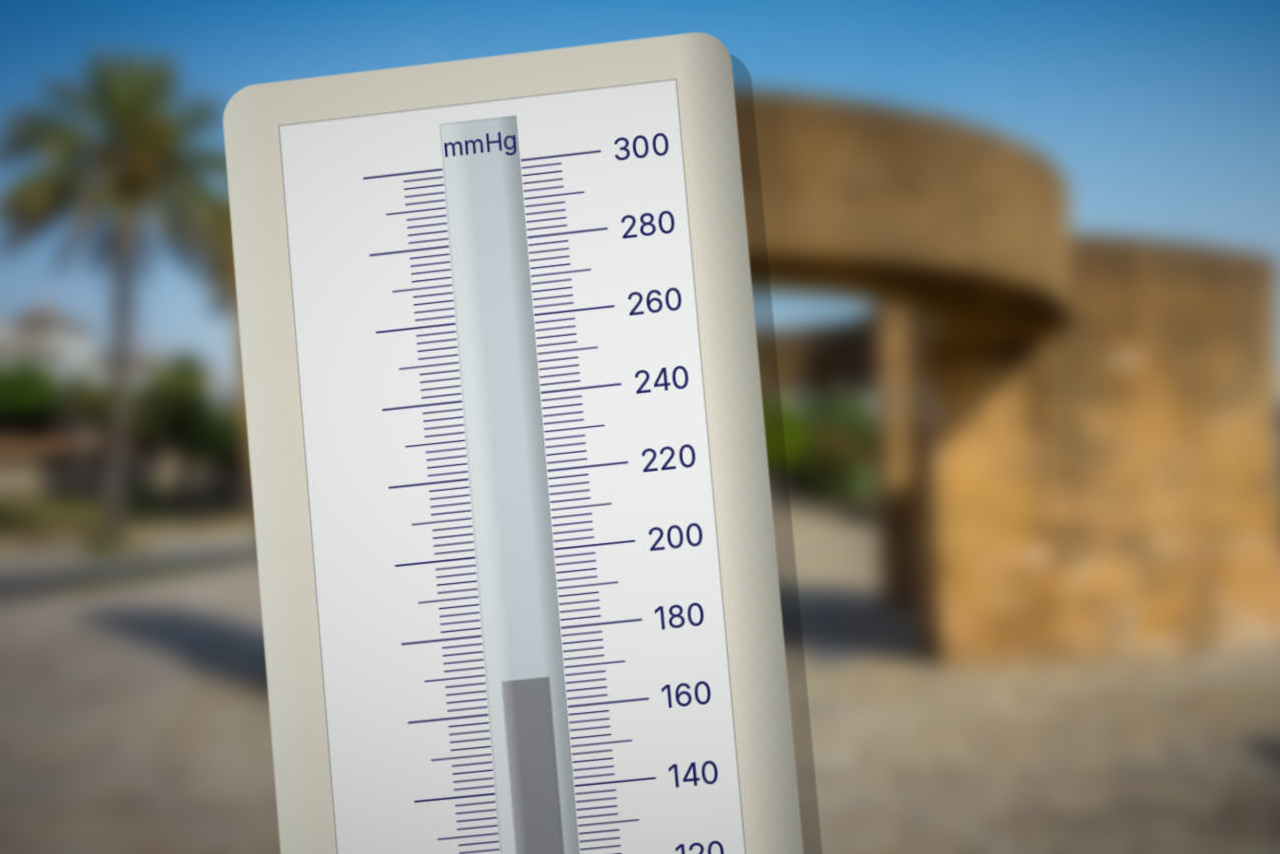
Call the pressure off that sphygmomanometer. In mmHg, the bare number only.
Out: 168
